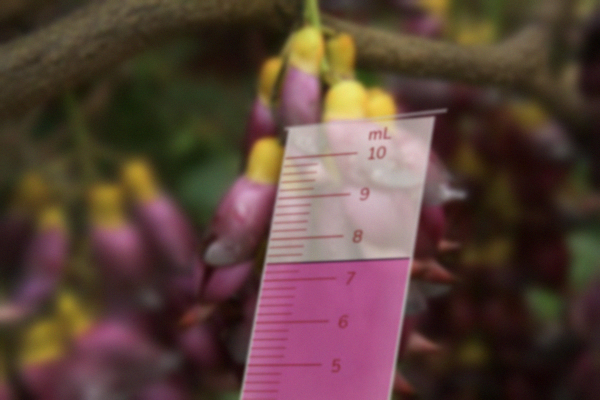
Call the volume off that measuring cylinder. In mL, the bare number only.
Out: 7.4
